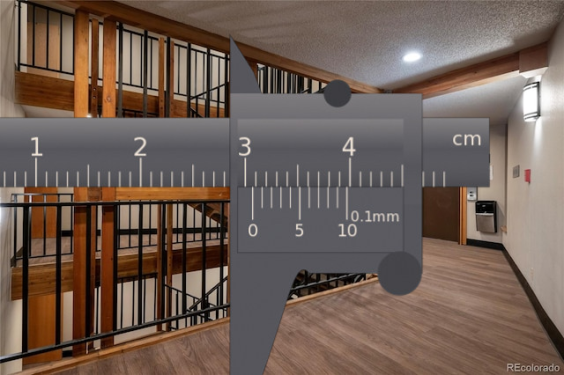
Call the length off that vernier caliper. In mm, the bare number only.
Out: 30.7
